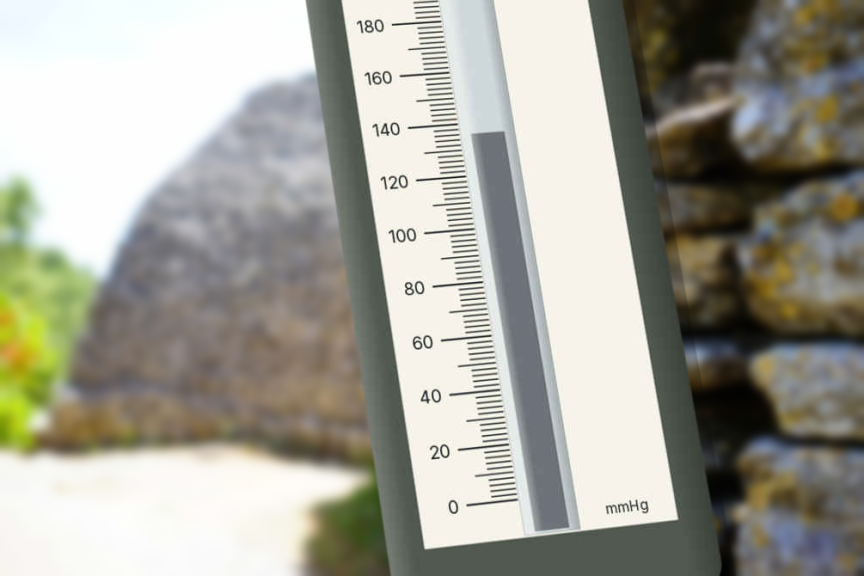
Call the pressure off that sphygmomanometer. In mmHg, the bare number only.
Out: 136
